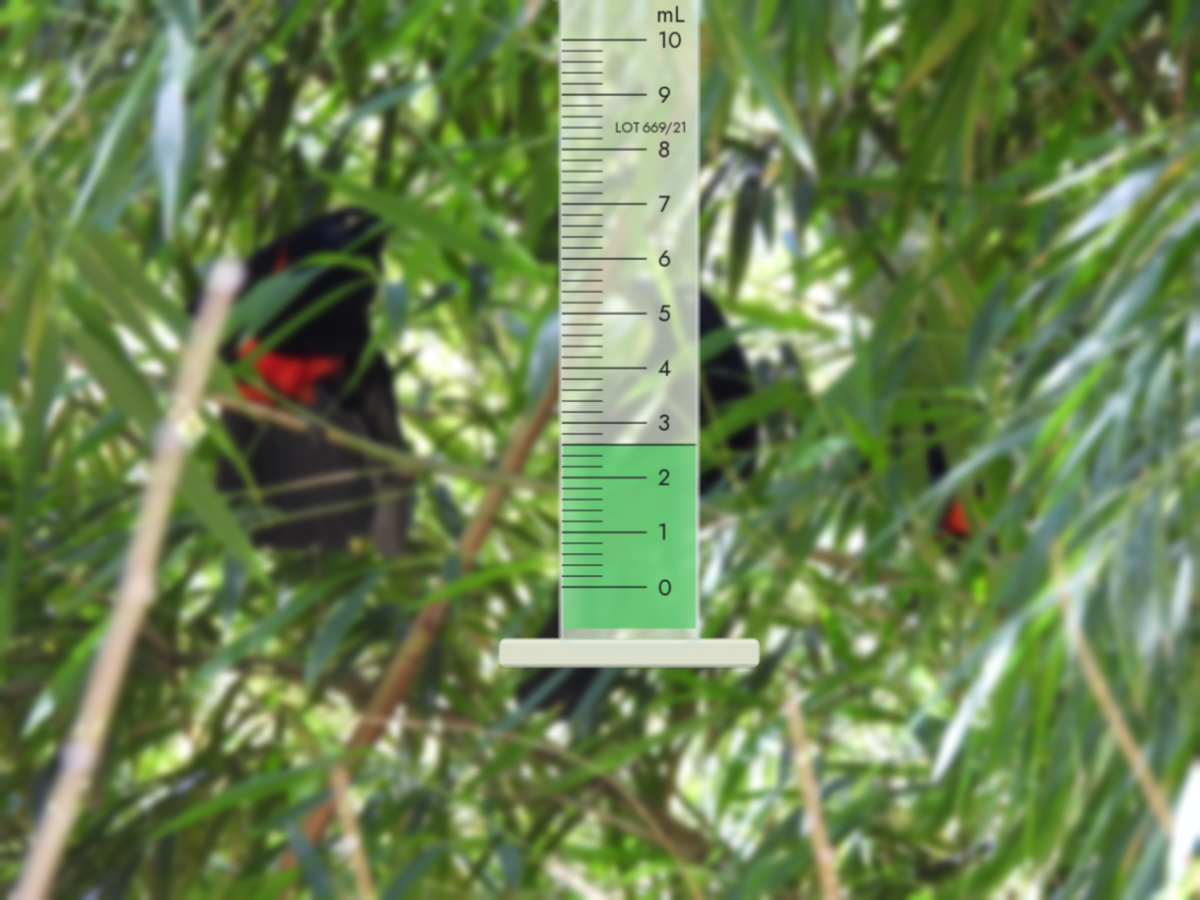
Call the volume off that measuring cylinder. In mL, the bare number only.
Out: 2.6
